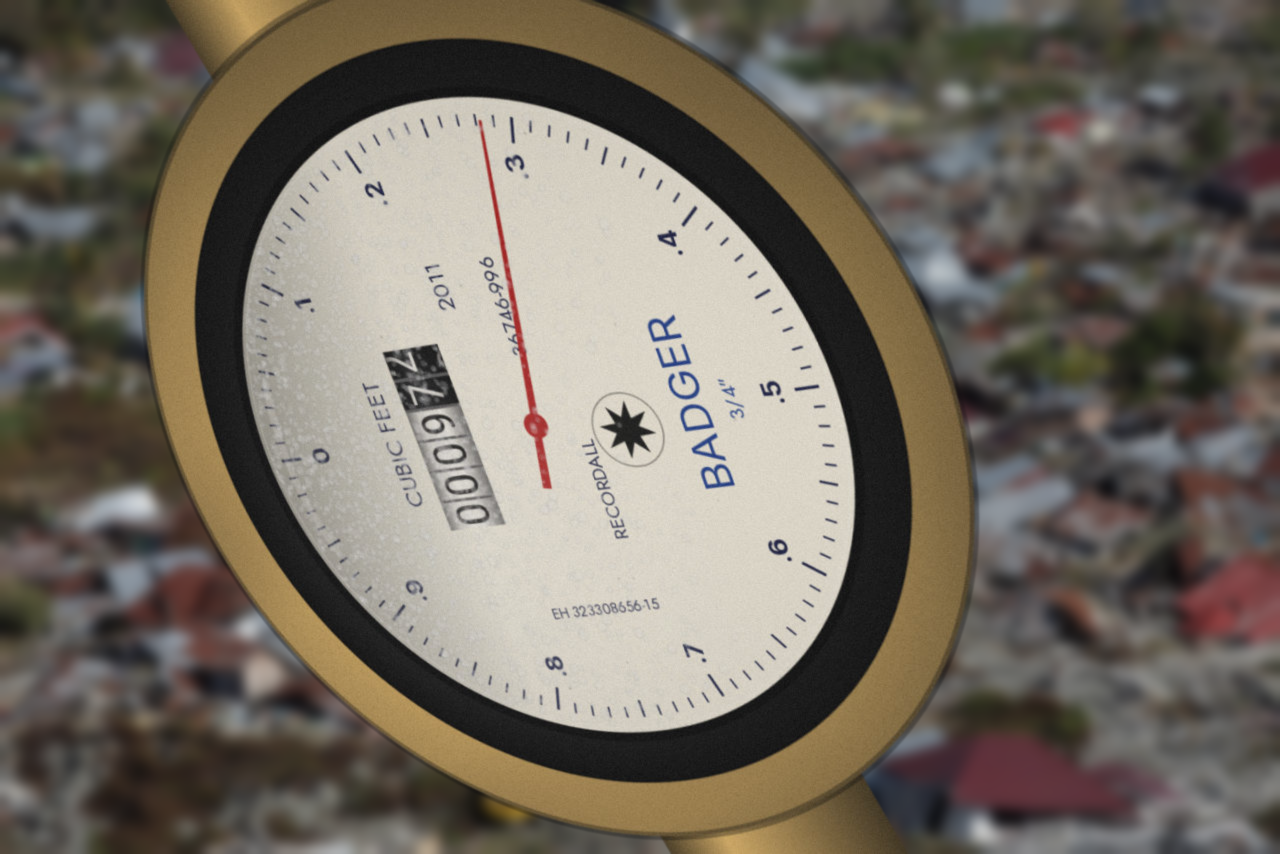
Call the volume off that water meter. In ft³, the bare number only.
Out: 972.28
